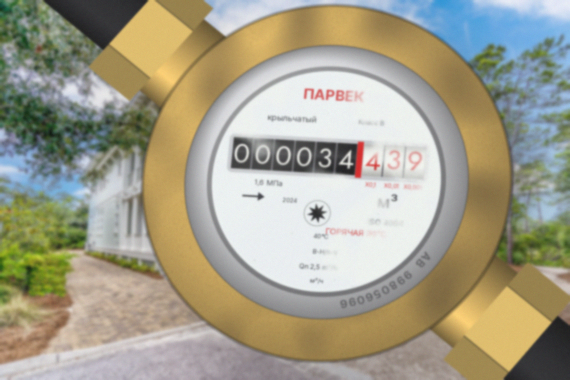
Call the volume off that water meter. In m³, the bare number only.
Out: 34.439
